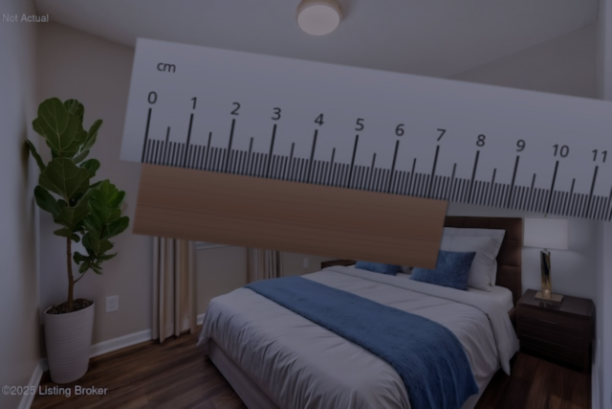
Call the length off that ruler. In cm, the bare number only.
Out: 7.5
